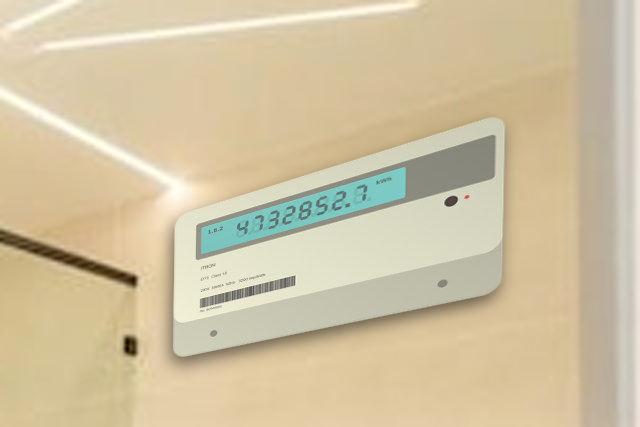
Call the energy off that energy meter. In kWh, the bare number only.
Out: 4732852.7
